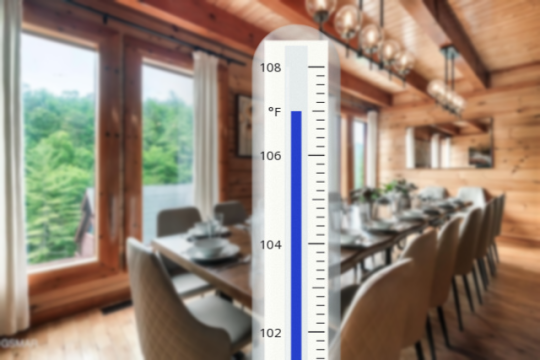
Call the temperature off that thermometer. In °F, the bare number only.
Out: 107
